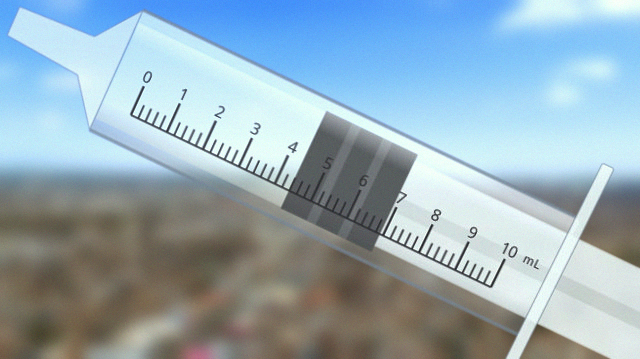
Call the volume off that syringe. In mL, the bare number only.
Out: 4.4
